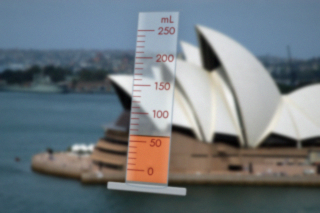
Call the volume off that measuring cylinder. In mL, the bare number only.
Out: 60
